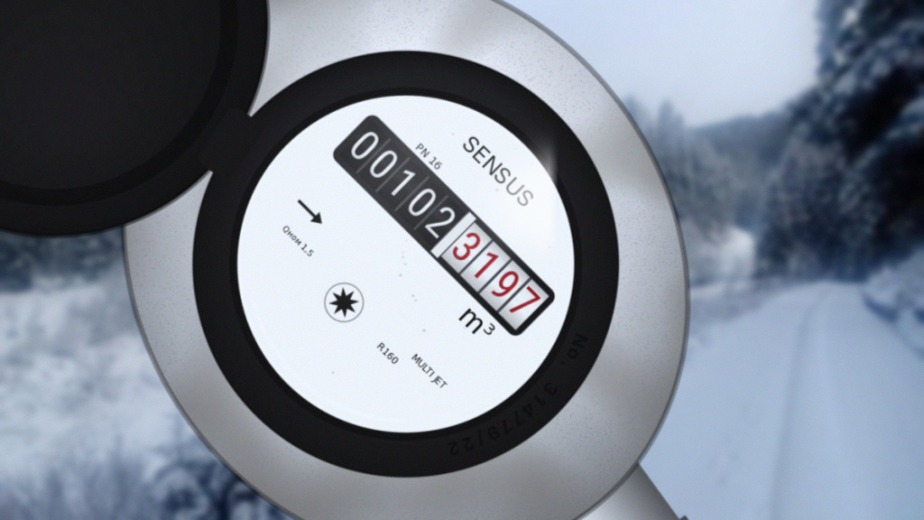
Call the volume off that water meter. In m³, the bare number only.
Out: 102.3197
